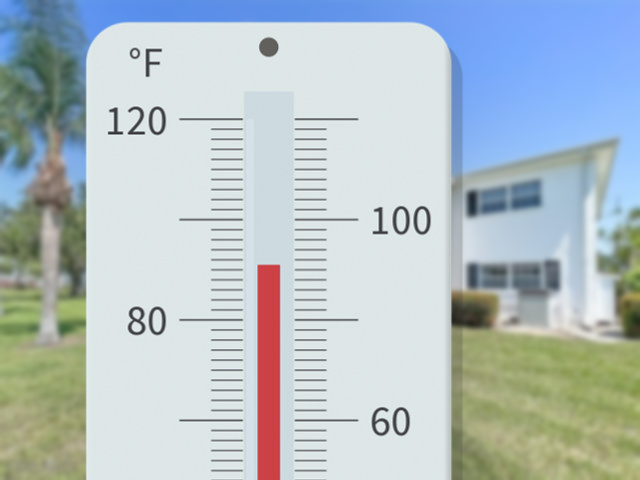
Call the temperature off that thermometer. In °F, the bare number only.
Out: 91
